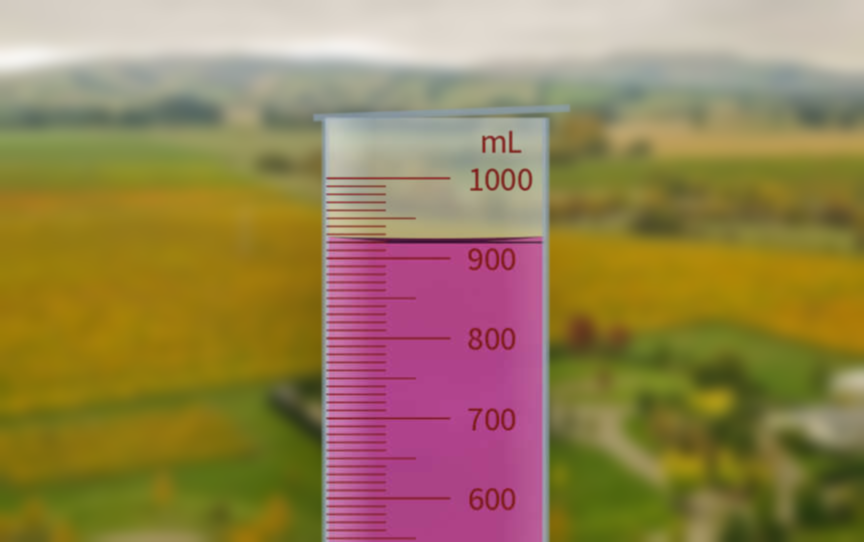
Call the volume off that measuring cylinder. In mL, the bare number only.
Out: 920
